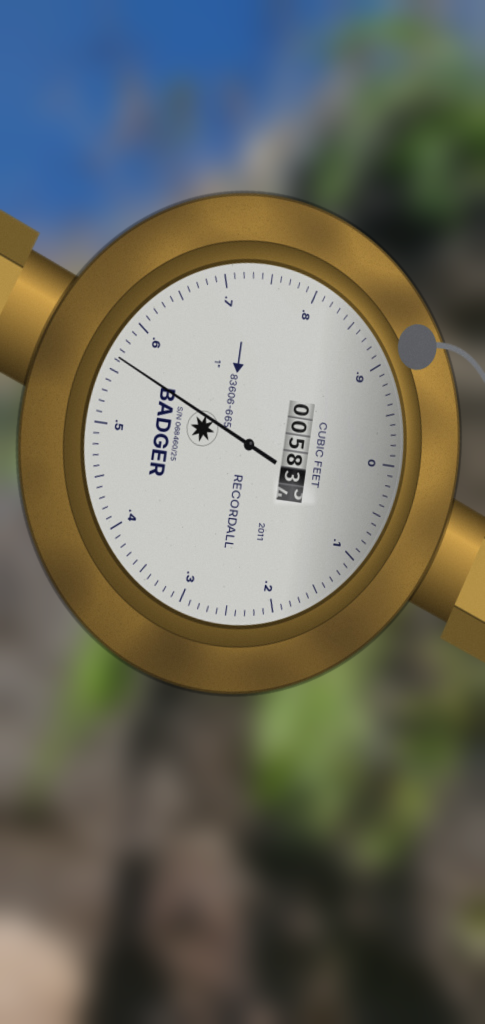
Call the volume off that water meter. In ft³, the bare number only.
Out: 5833.56
